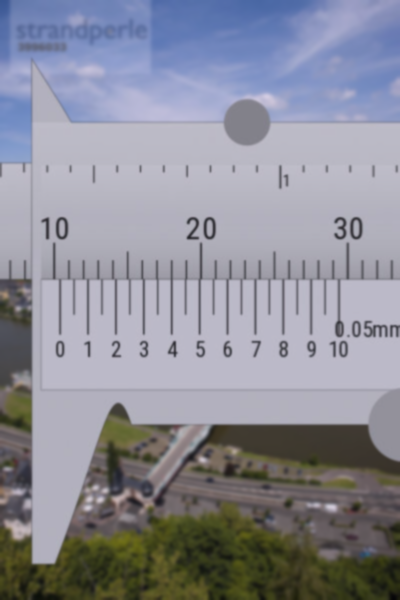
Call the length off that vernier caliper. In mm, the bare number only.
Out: 10.4
